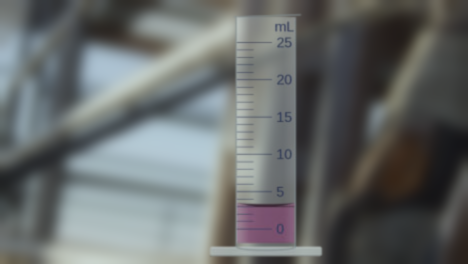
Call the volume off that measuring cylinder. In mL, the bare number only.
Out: 3
